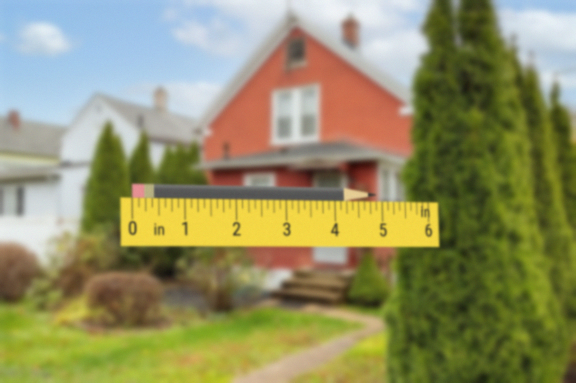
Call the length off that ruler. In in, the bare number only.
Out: 4.875
